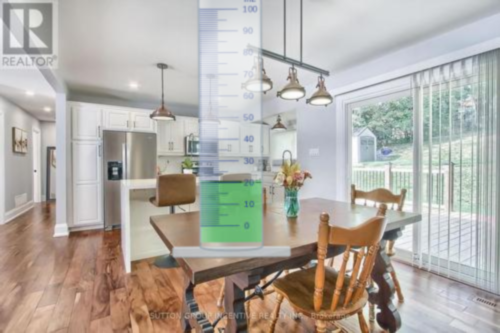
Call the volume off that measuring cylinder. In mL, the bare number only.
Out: 20
